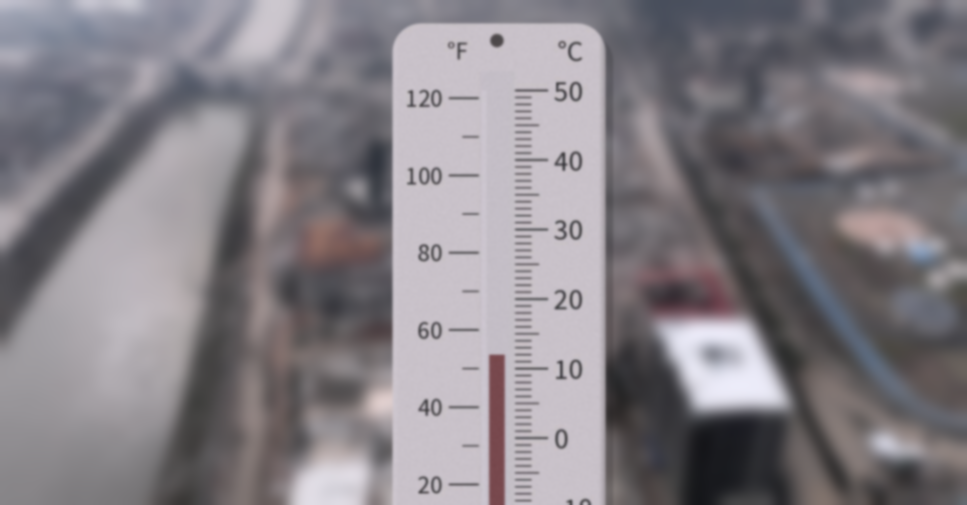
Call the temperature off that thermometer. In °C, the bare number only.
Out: 12
